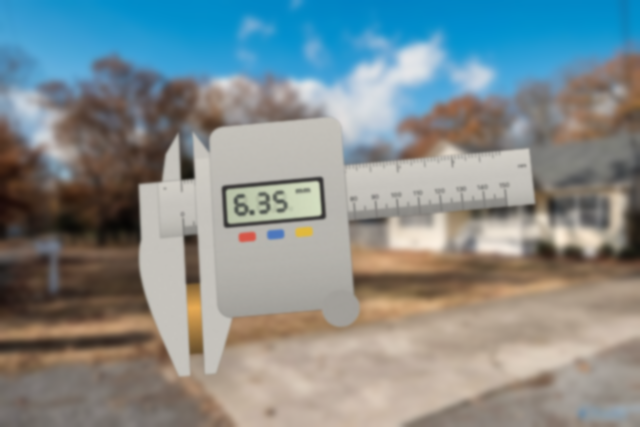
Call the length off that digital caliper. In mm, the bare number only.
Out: 6.35
